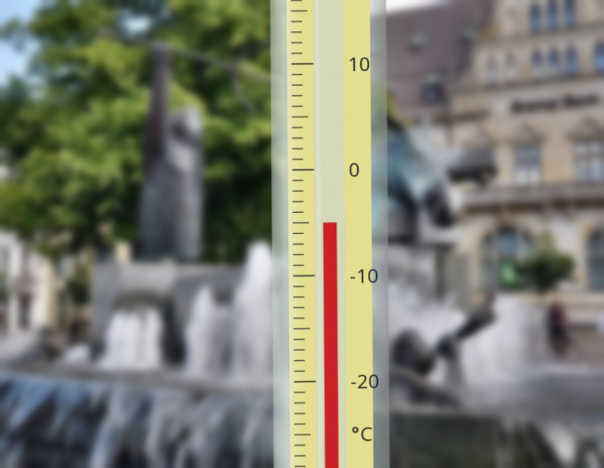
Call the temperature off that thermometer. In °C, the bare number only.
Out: -5
